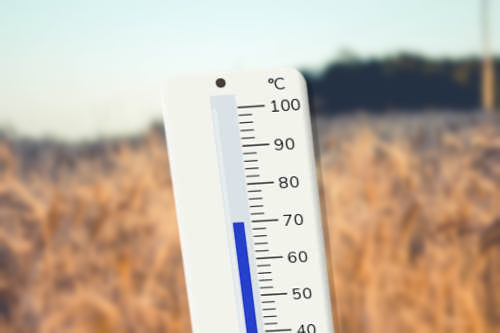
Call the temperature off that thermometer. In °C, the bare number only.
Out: 70
